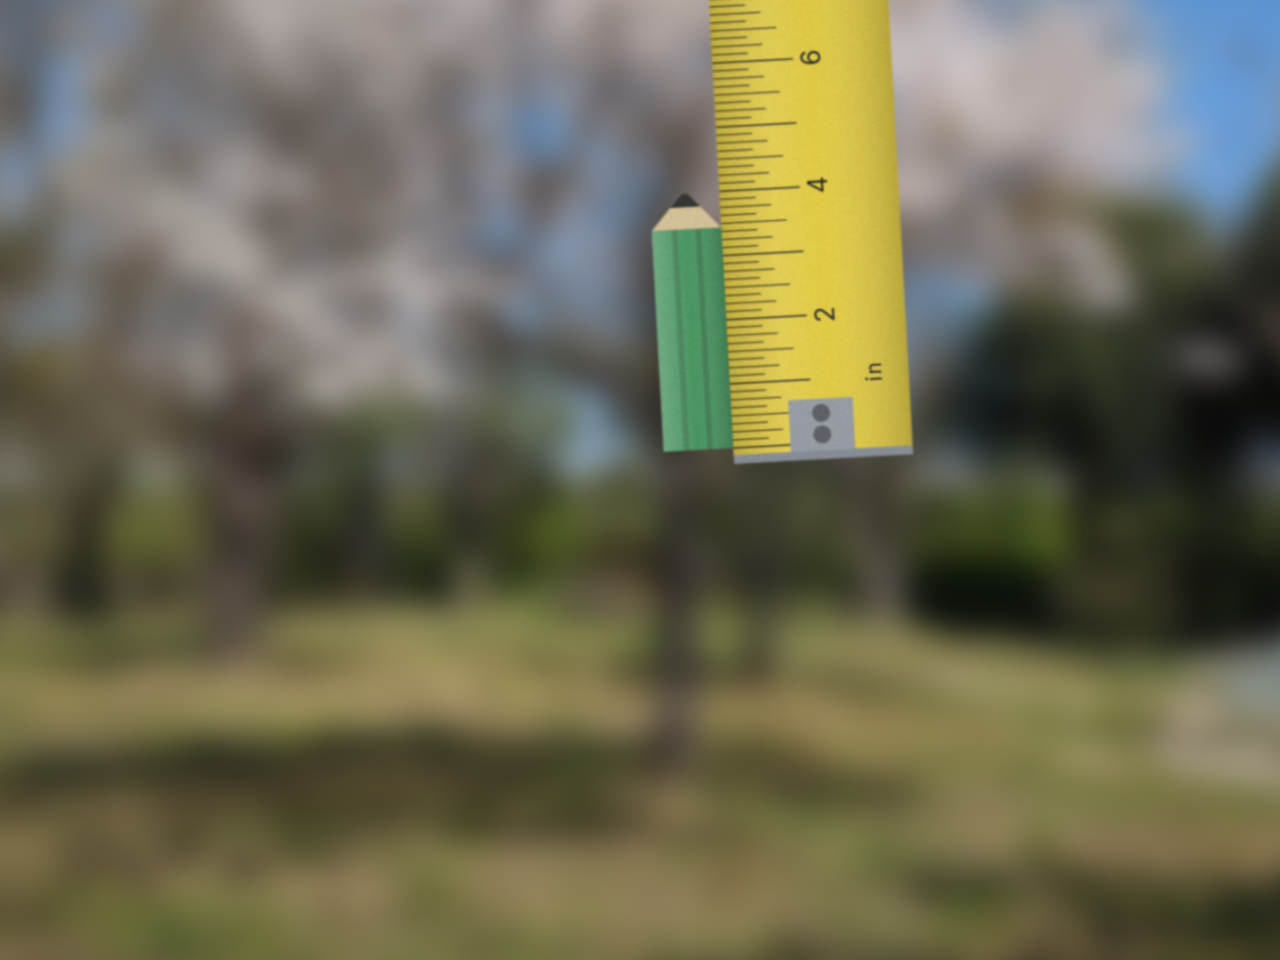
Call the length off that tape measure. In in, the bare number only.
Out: 4
